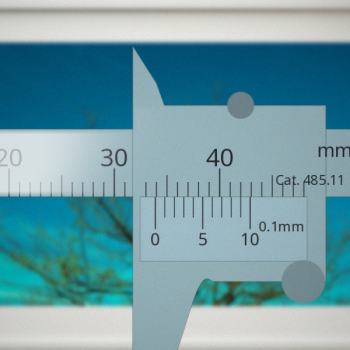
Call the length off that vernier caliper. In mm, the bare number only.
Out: 33.9
